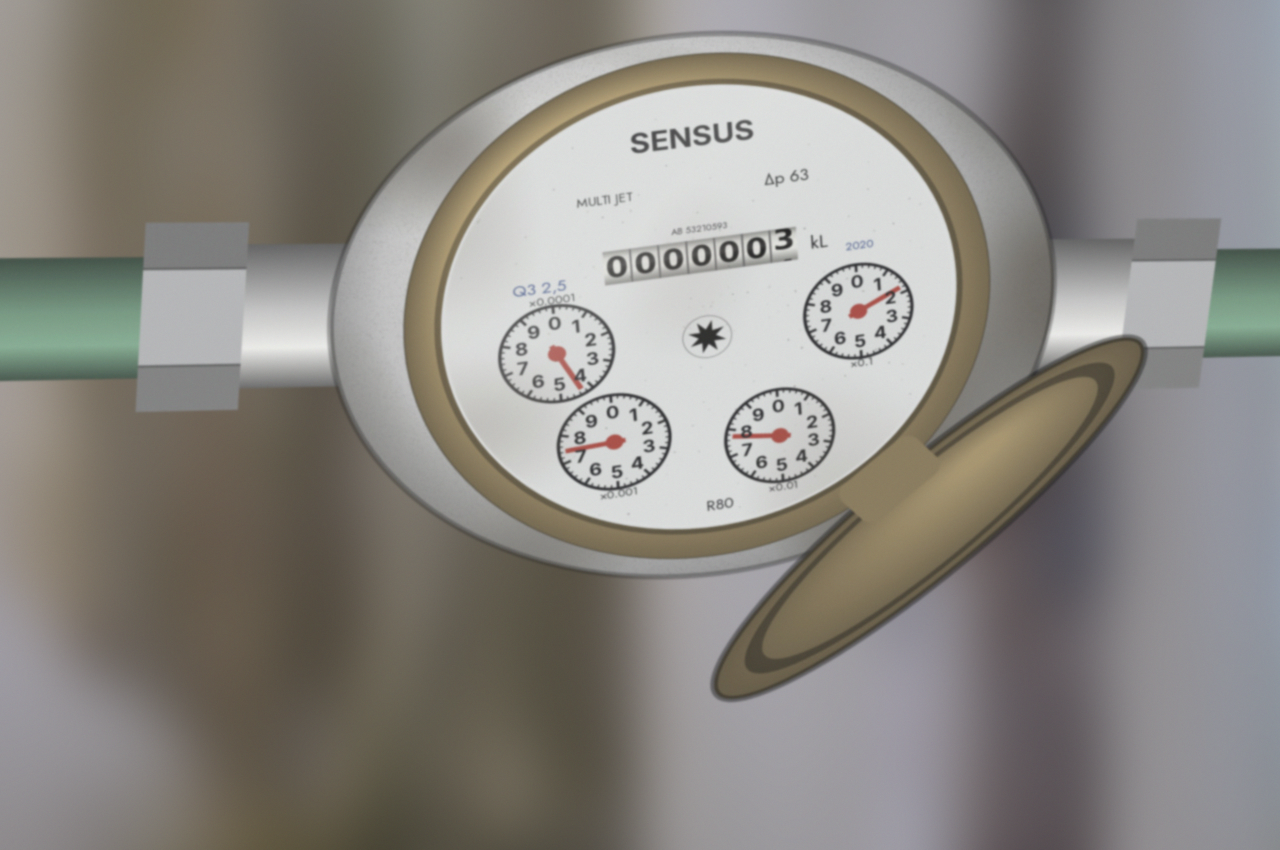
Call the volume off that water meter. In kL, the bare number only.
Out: 3.1774
